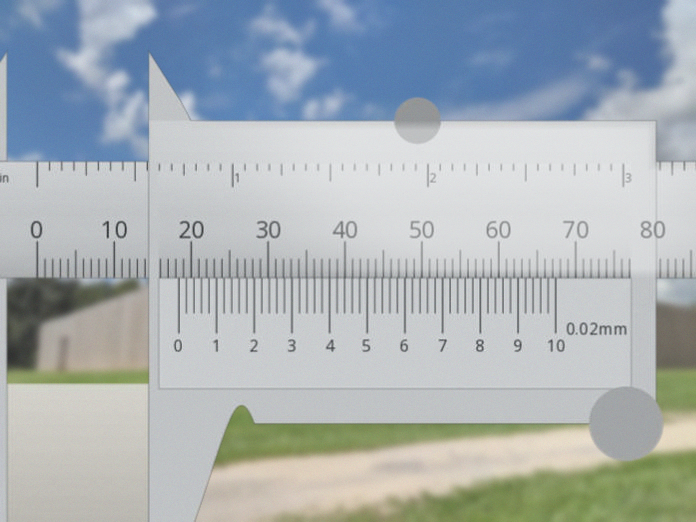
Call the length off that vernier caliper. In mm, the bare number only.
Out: 18.4
